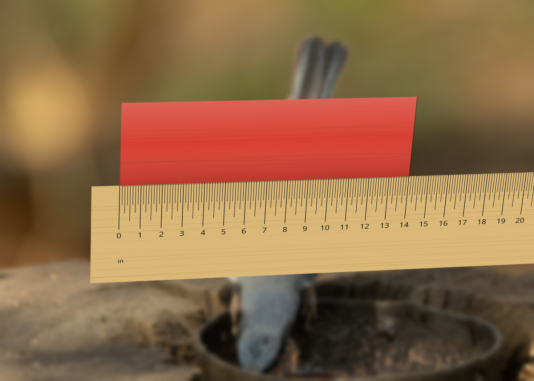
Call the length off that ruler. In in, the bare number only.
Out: 14
